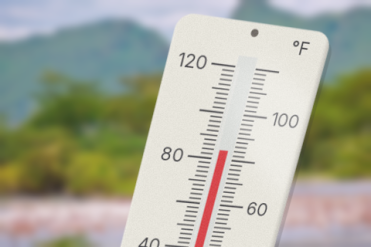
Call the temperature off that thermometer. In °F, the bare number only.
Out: 84
